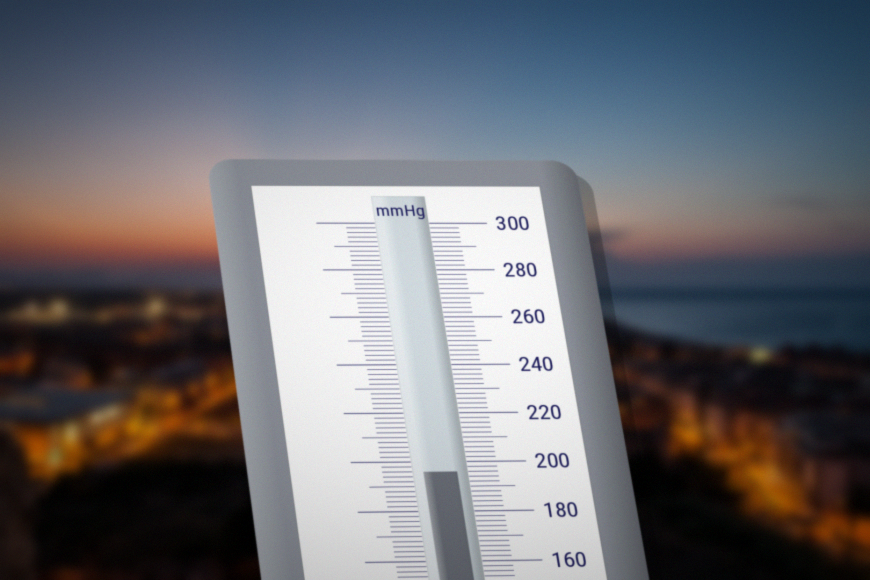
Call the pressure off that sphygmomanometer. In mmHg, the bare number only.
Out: 196
